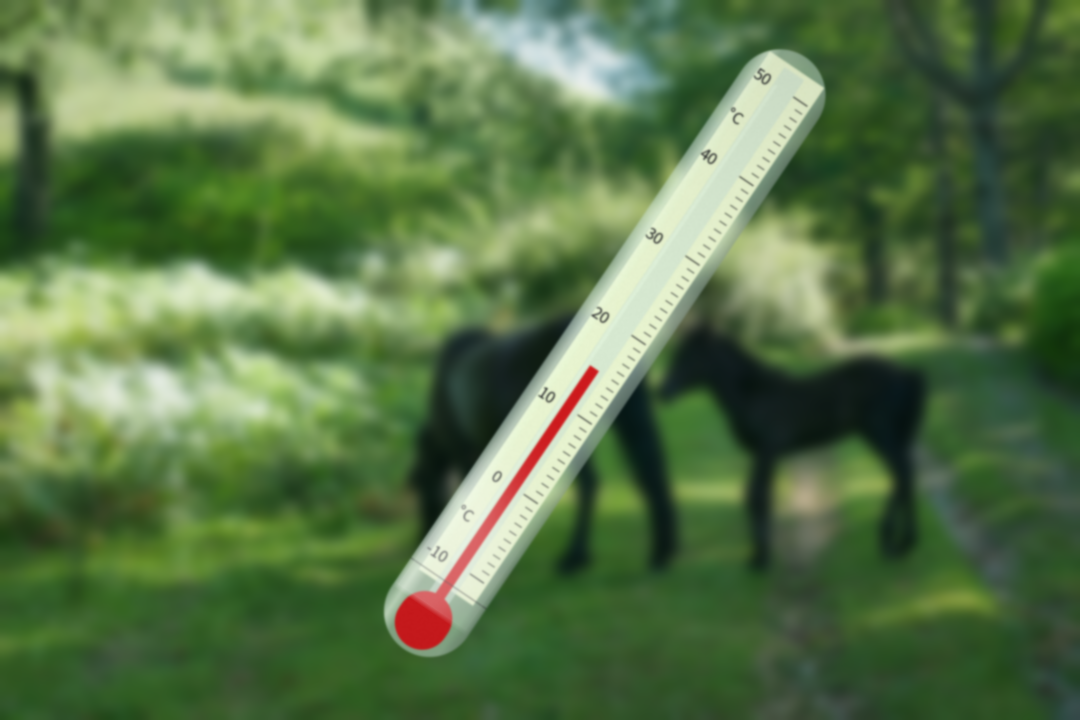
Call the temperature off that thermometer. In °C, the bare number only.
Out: 15
